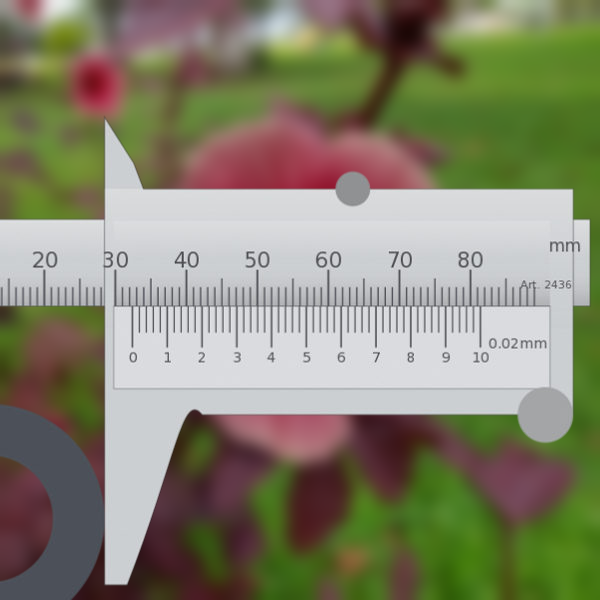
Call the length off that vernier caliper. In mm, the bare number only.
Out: 32.4
